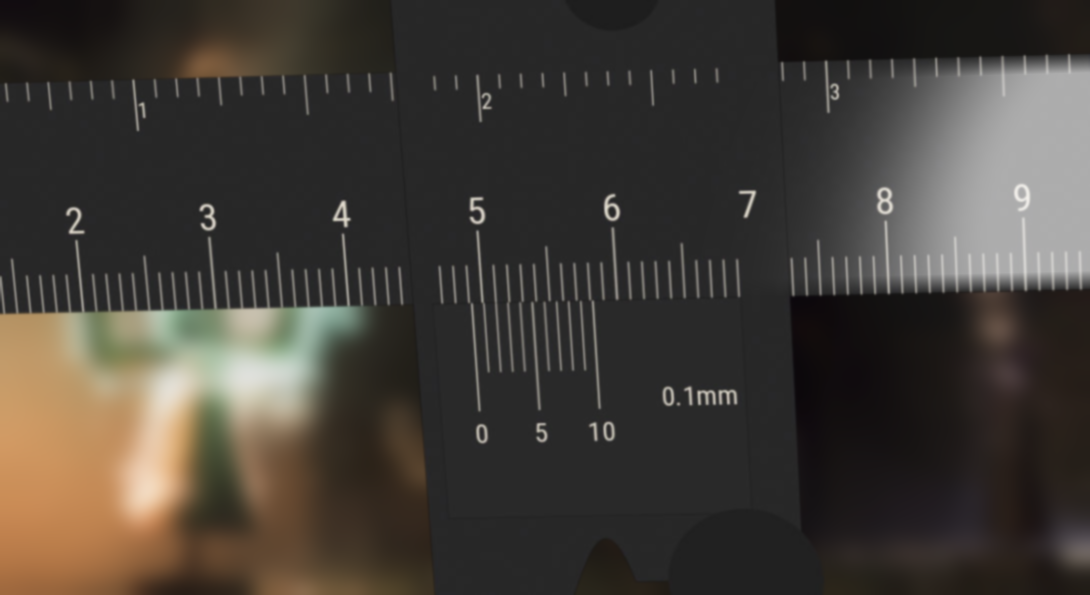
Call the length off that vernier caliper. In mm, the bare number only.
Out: 49.2
